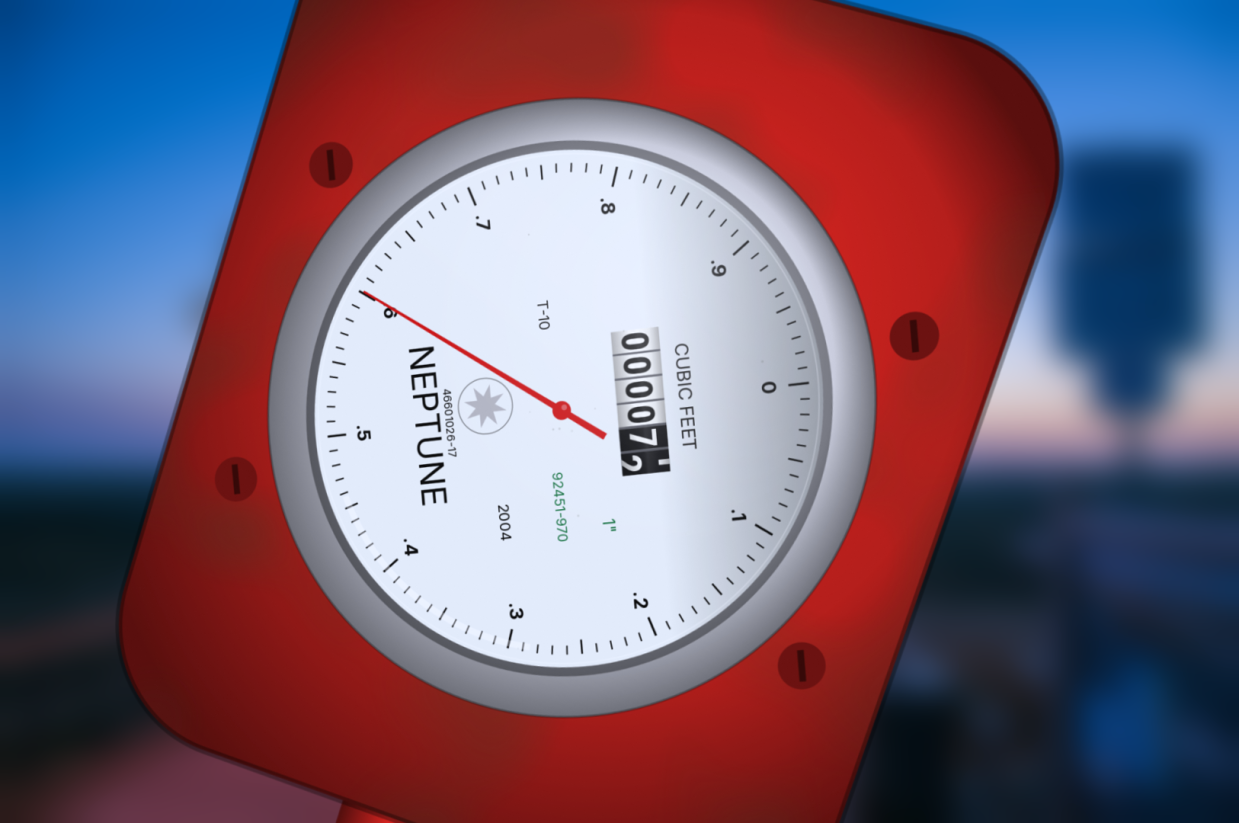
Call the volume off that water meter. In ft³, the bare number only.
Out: 71.60
